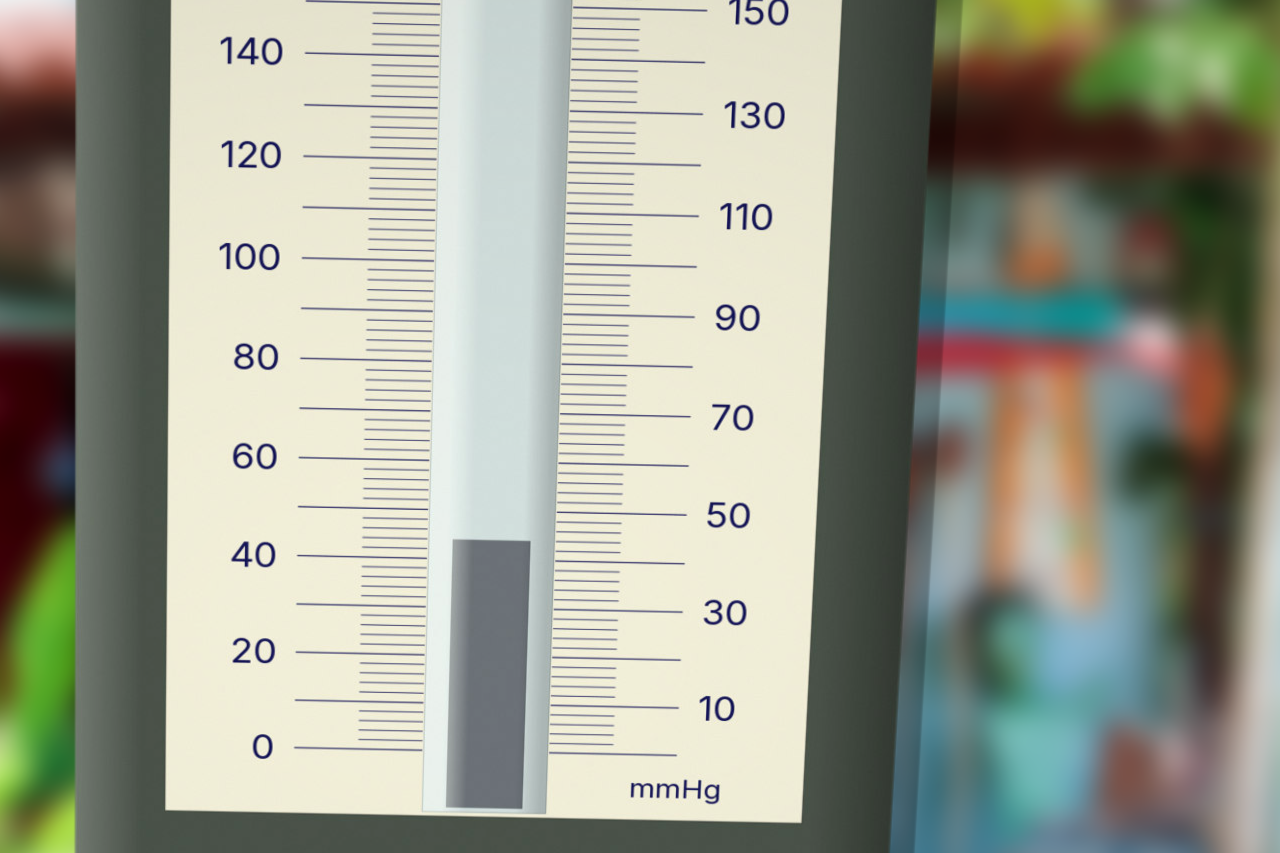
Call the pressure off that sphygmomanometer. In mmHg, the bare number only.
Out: 44
